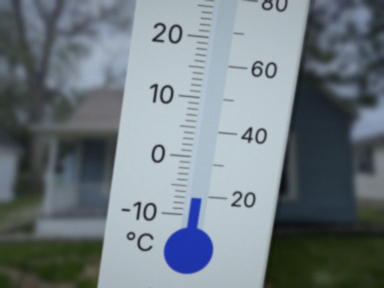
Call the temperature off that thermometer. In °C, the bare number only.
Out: -7
